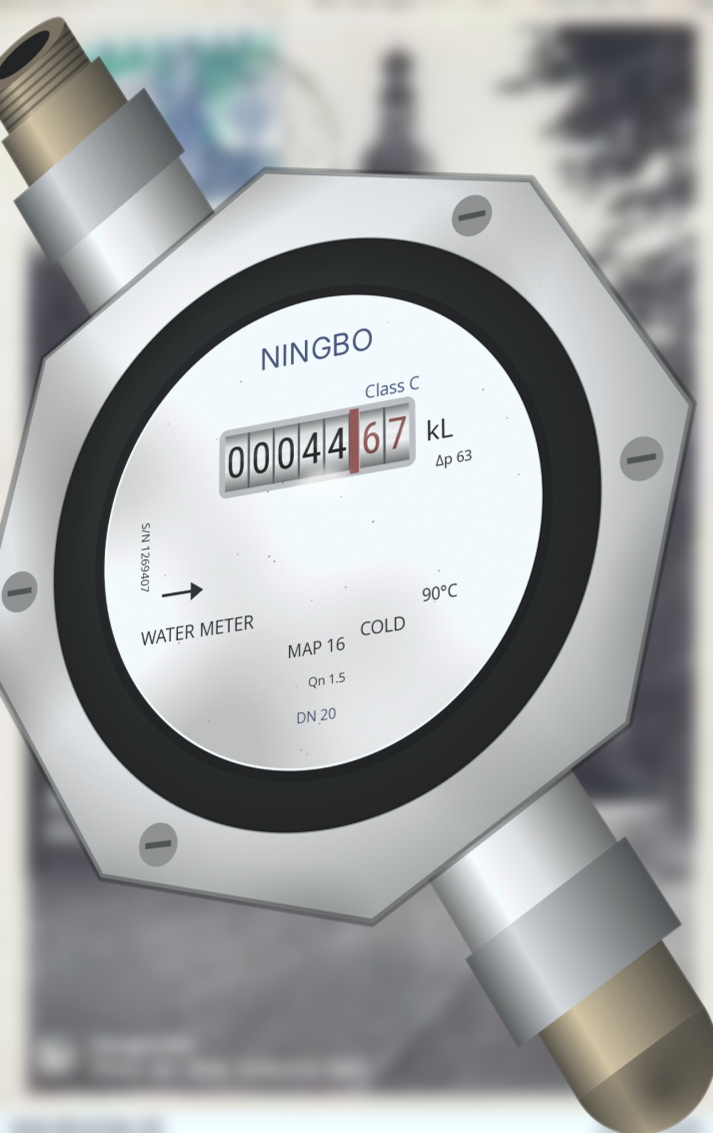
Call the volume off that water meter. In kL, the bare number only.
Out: 44.67
